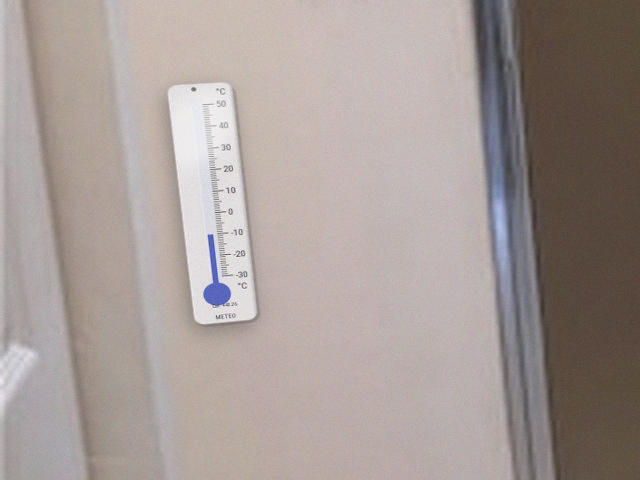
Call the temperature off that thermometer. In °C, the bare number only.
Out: -10
